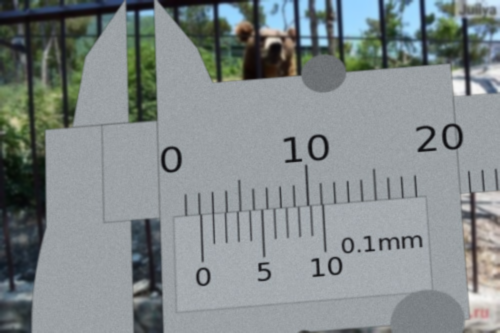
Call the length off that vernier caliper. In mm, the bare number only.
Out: 2.1
